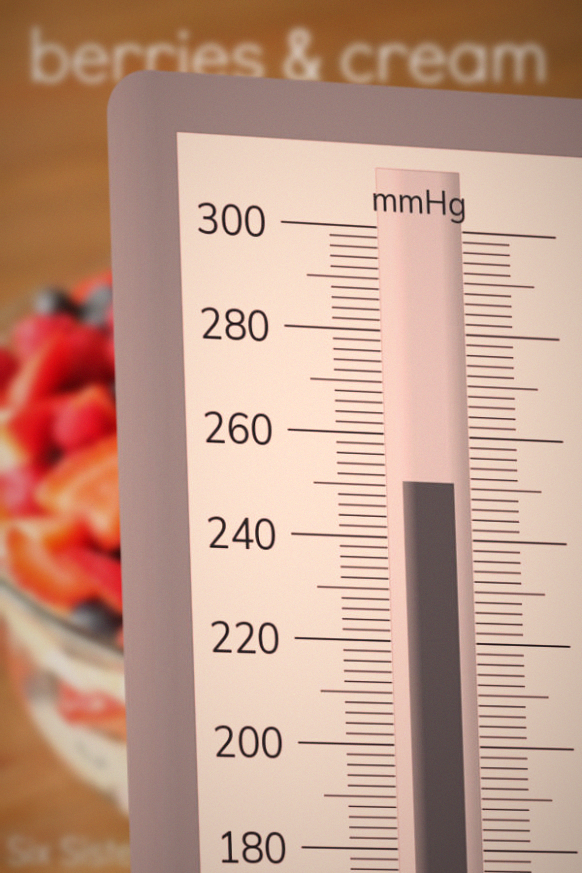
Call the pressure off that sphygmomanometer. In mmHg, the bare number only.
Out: 251
